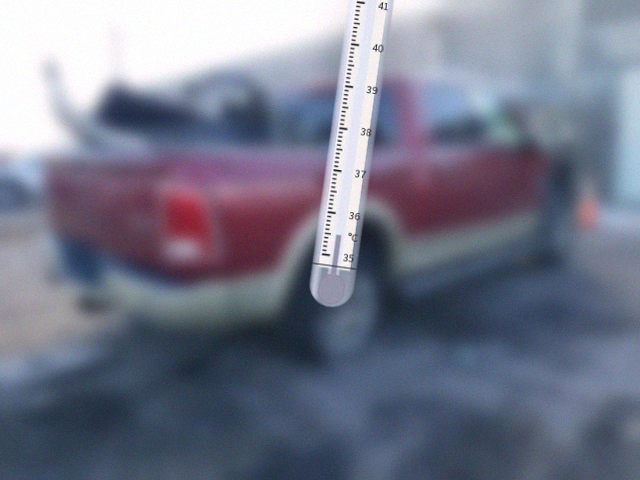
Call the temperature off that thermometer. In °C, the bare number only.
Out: 35.5
